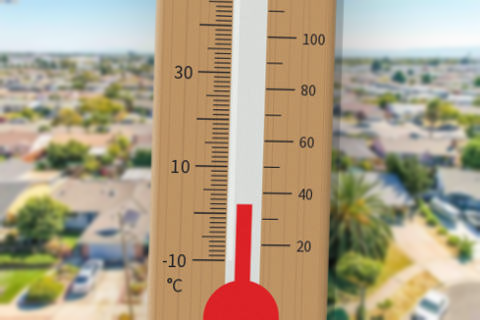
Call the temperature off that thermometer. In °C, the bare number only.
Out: 2
